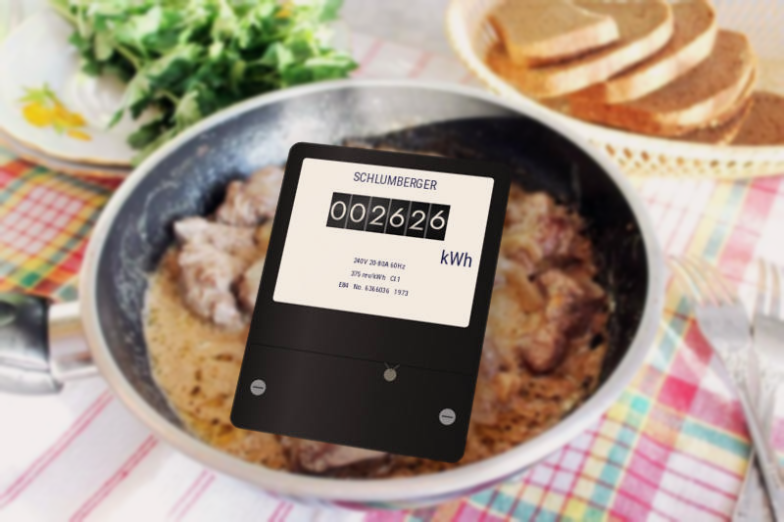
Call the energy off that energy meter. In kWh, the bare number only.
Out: 2626
